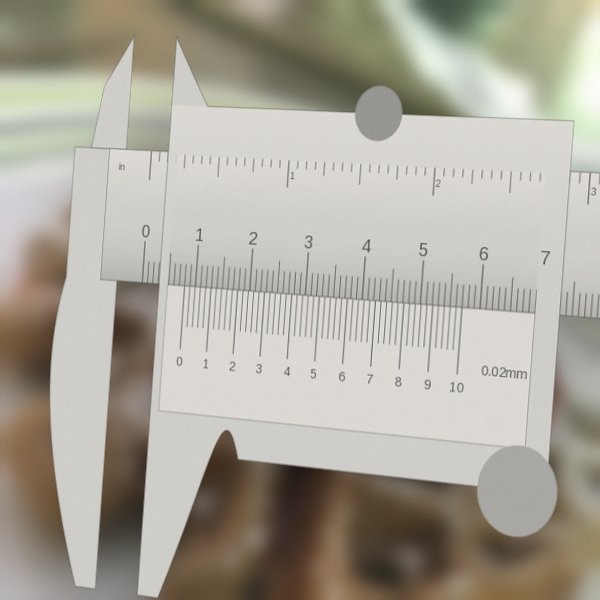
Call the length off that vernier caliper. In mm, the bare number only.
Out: 8.0
